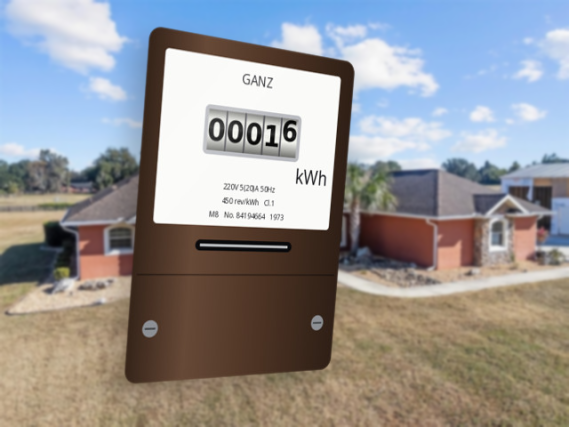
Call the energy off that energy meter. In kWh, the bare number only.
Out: 16
